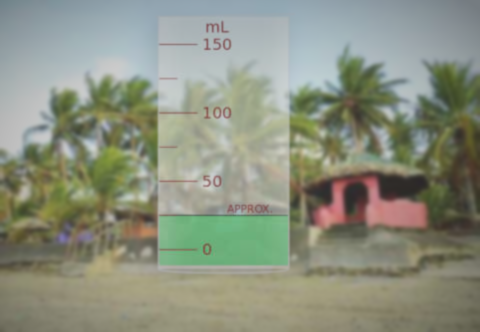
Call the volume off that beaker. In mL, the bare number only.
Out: 25
